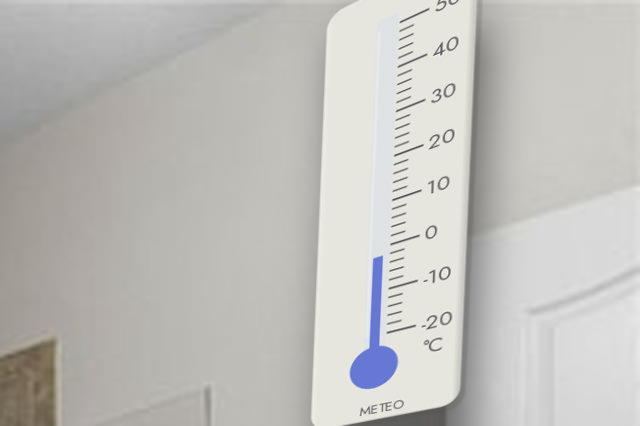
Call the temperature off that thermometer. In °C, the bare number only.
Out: -2
